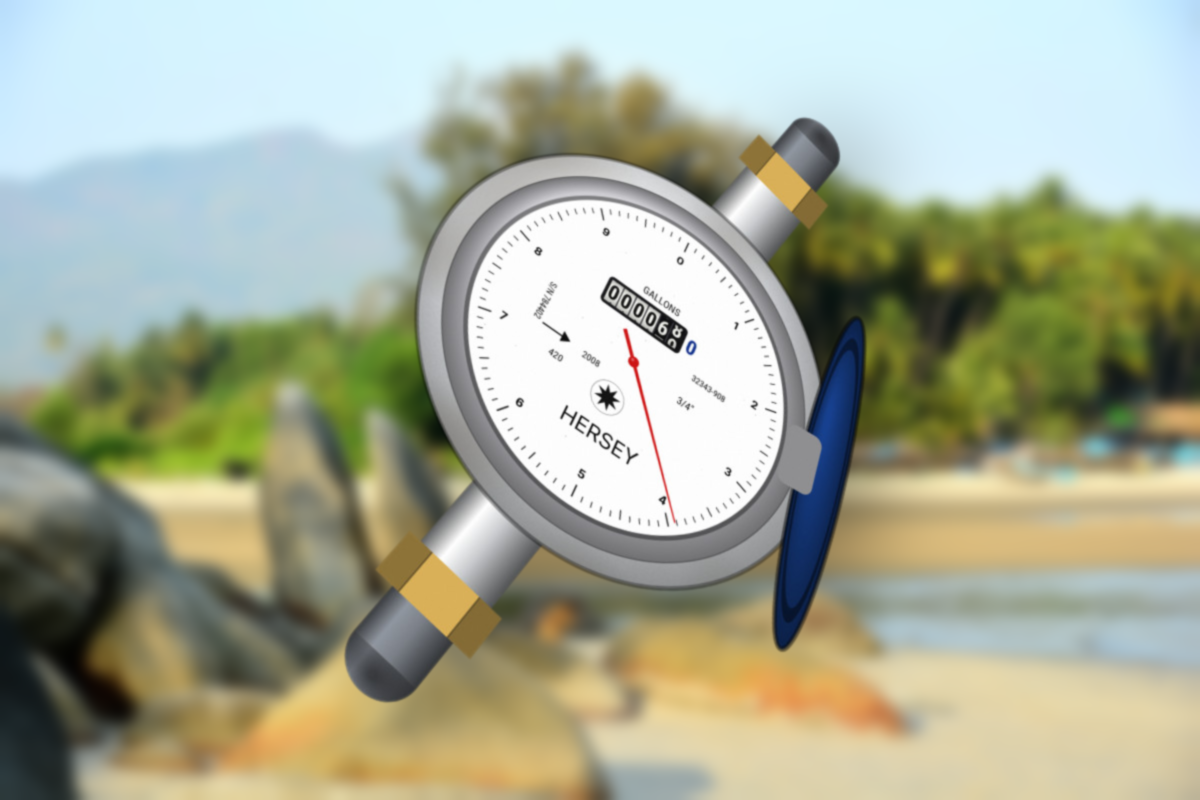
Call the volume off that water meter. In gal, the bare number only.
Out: 683.9
